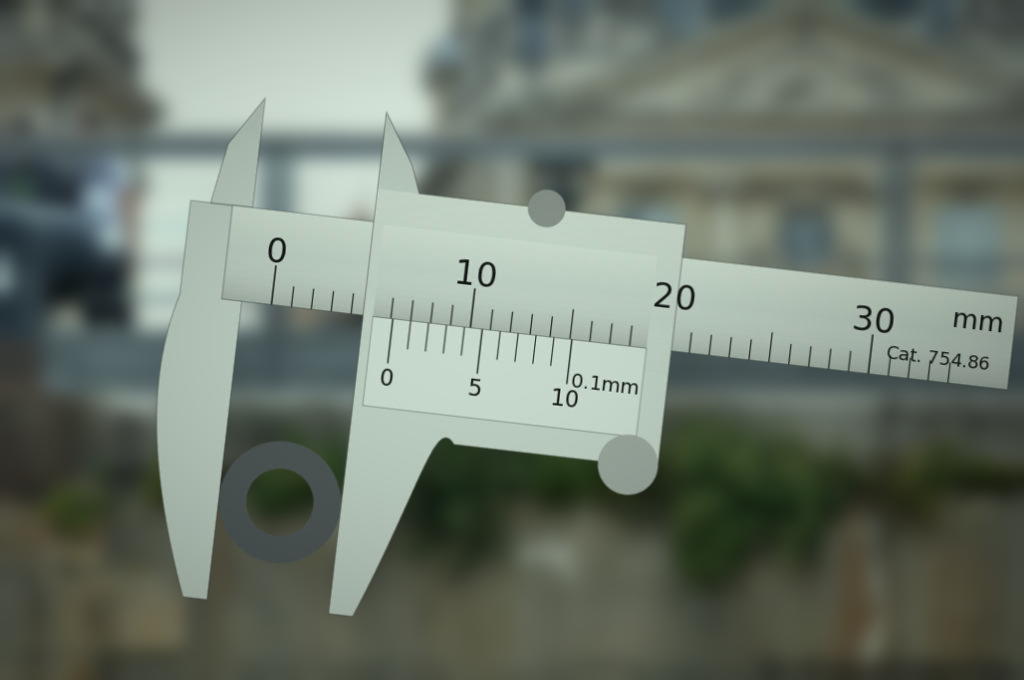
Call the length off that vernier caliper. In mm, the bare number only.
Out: 6.1
